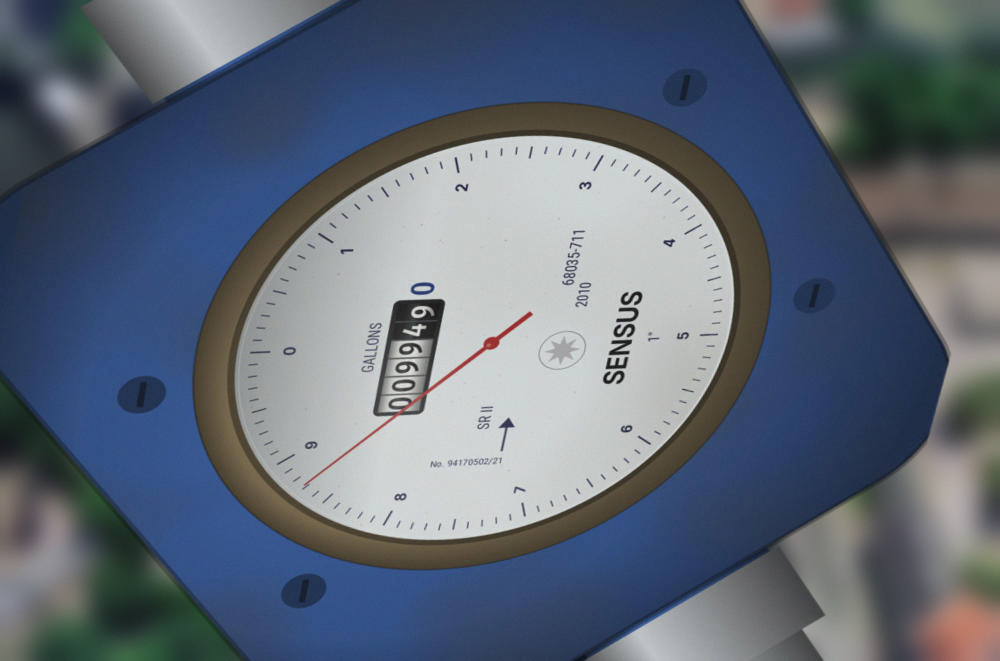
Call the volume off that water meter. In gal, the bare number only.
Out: 99488.7
